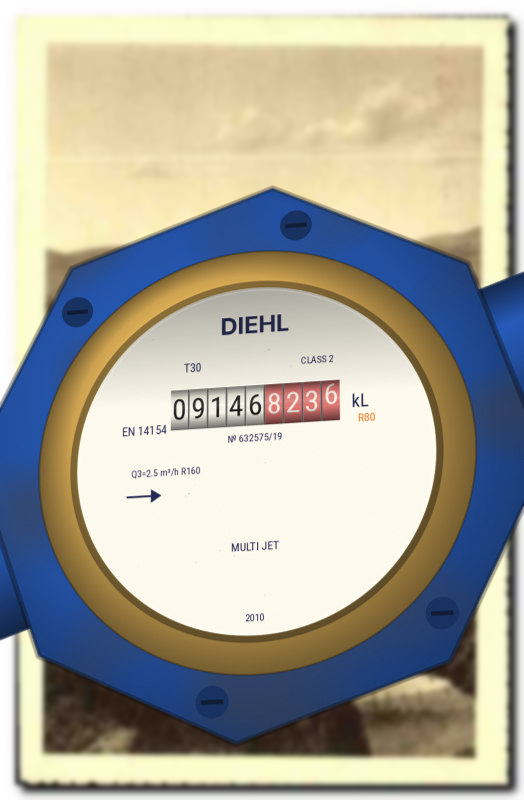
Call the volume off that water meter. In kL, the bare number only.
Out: 9146.8236
